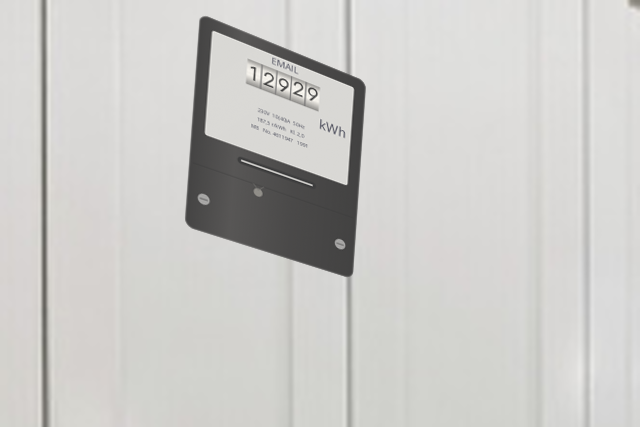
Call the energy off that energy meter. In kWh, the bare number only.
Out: 12929
